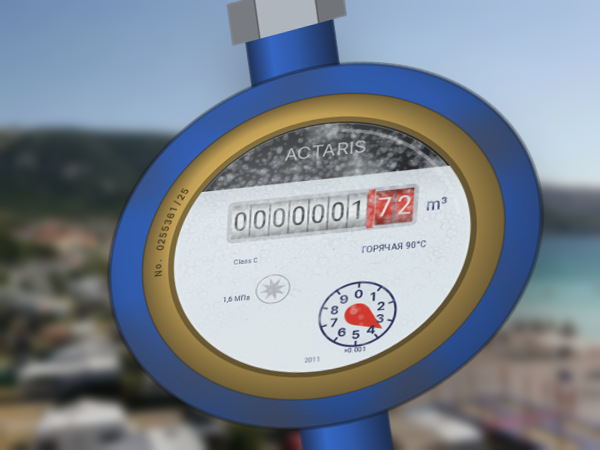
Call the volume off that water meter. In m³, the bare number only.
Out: 1.723
